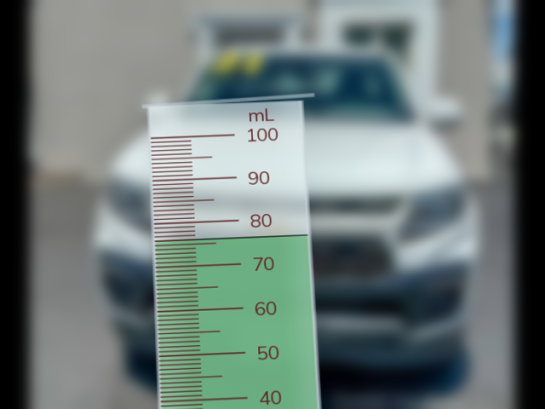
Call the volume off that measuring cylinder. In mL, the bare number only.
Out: 76
